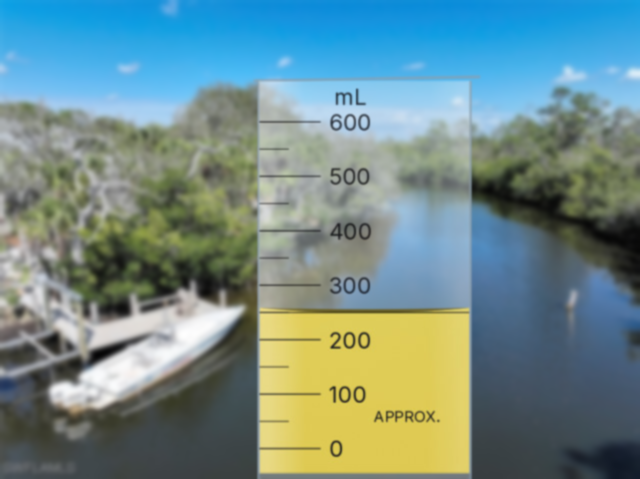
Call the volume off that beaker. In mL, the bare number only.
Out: 250
